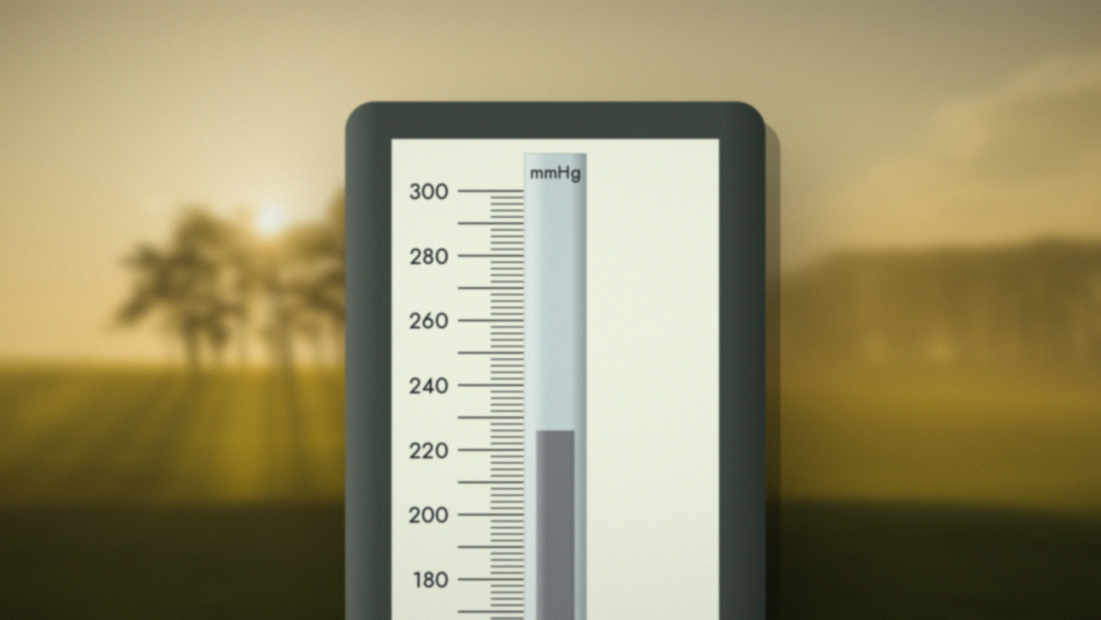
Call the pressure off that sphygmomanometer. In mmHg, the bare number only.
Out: 226
